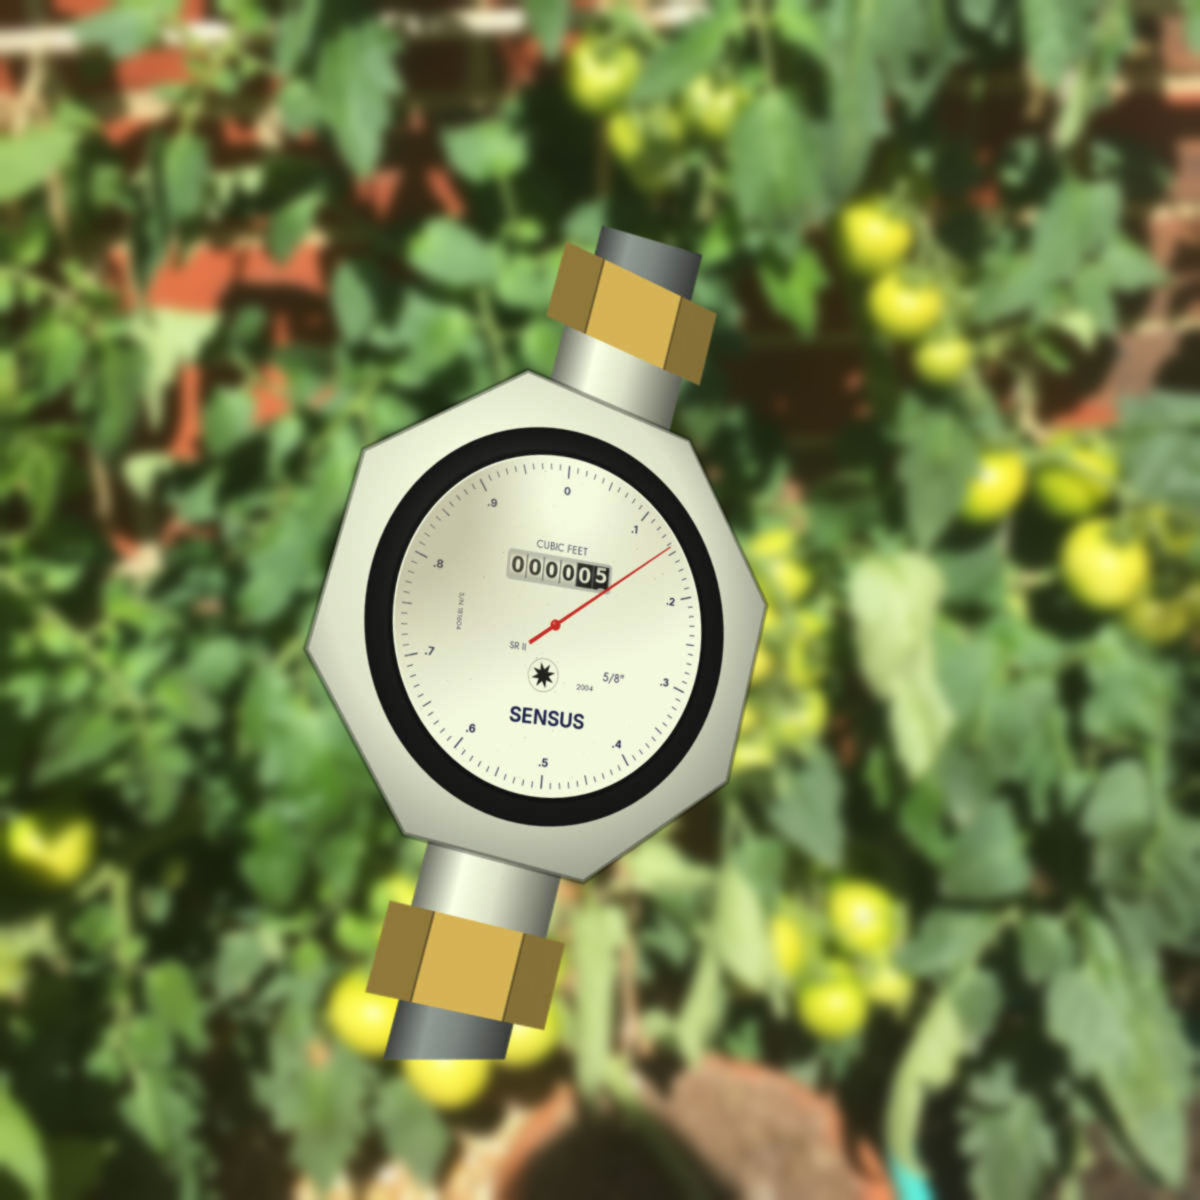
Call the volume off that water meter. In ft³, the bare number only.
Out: 5.14
